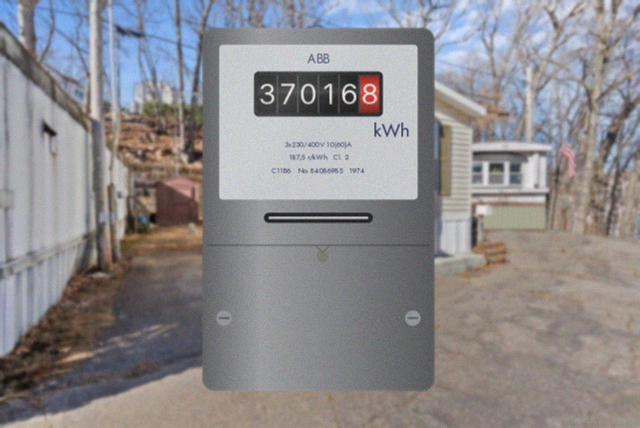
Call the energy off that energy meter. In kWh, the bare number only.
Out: 37016.8
